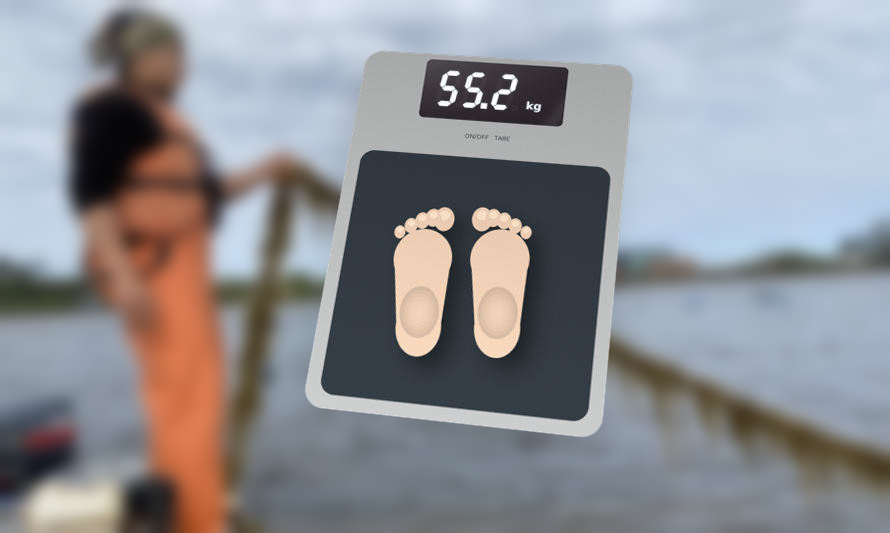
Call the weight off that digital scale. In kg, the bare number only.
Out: 55.2
